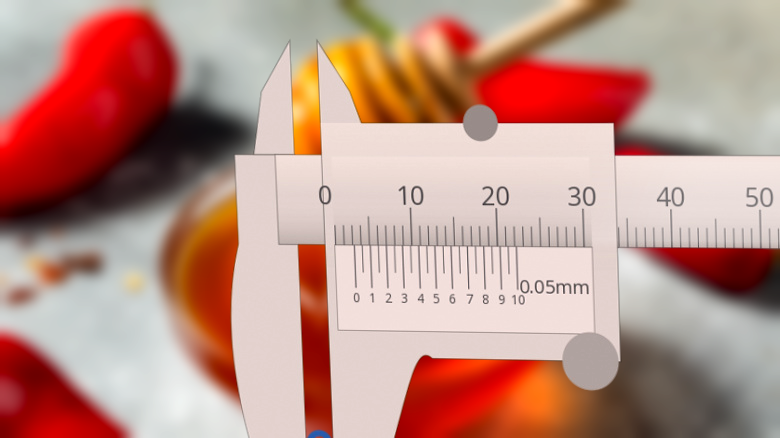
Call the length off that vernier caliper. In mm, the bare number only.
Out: 3.2
